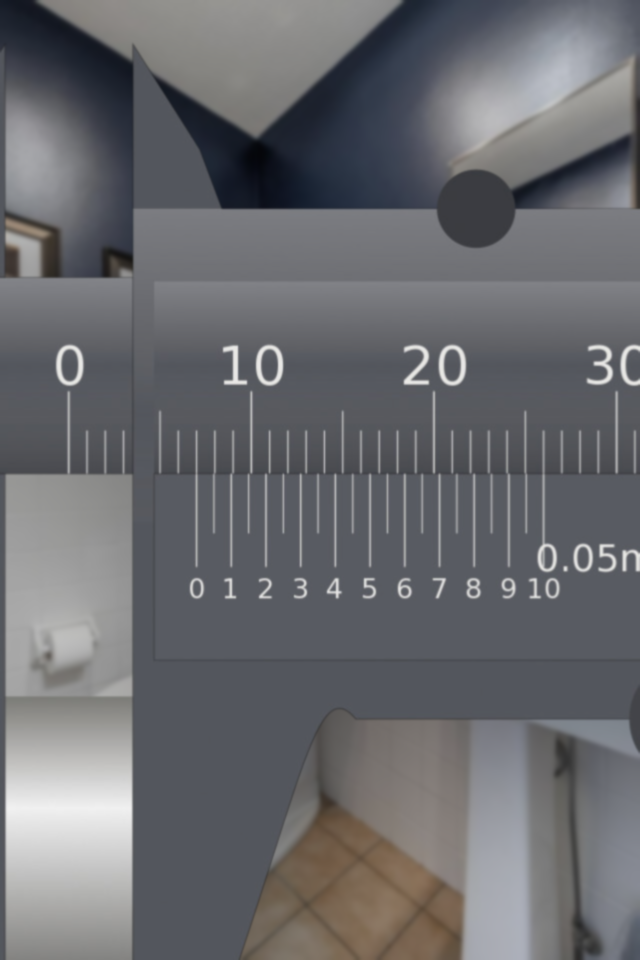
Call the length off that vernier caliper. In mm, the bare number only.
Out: 7.0
